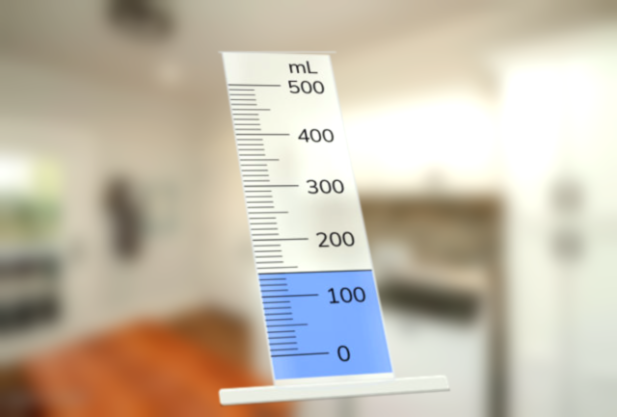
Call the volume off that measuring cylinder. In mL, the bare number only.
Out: 140
